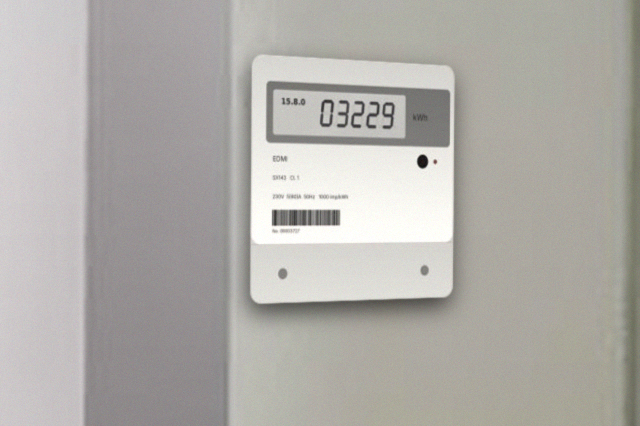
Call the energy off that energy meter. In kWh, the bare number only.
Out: 3229
